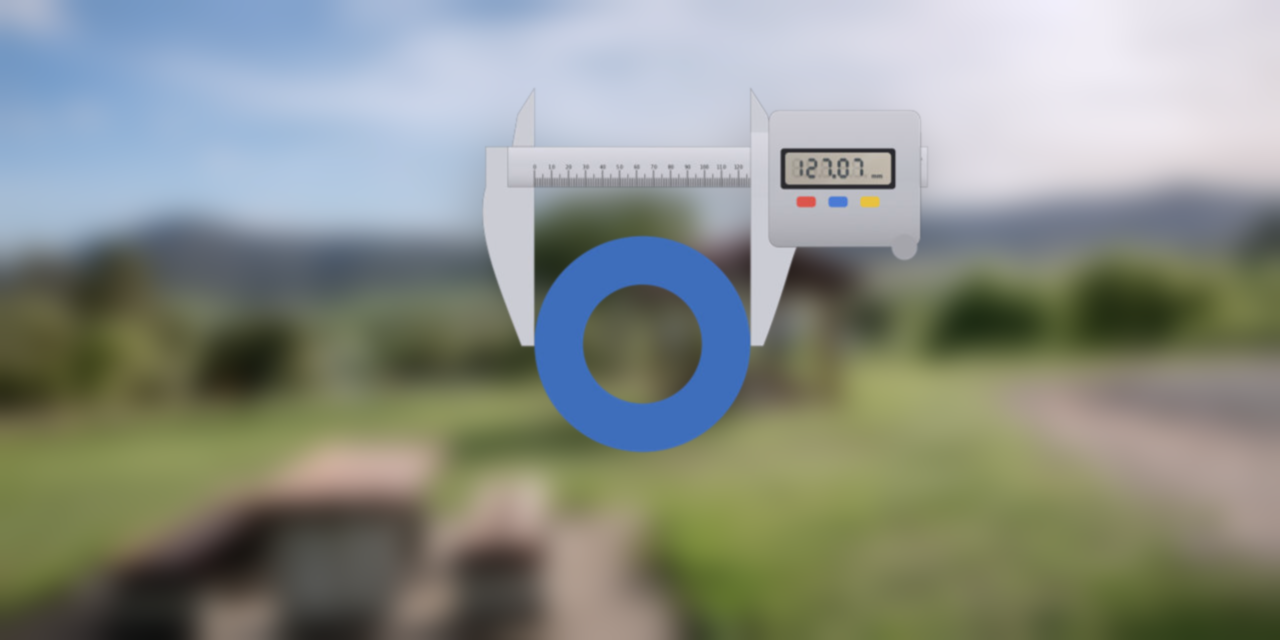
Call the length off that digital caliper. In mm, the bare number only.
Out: 127.07
